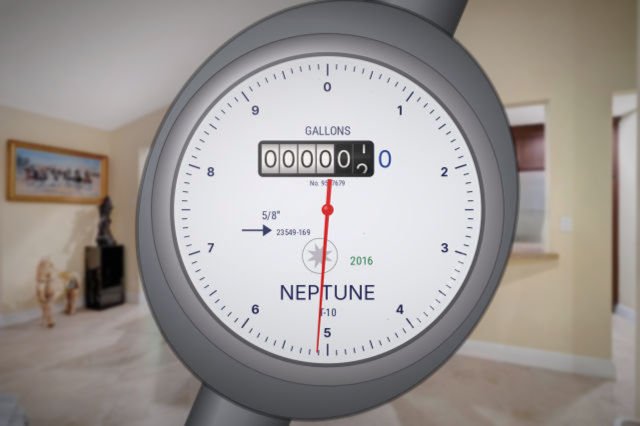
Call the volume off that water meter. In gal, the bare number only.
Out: 15.1
